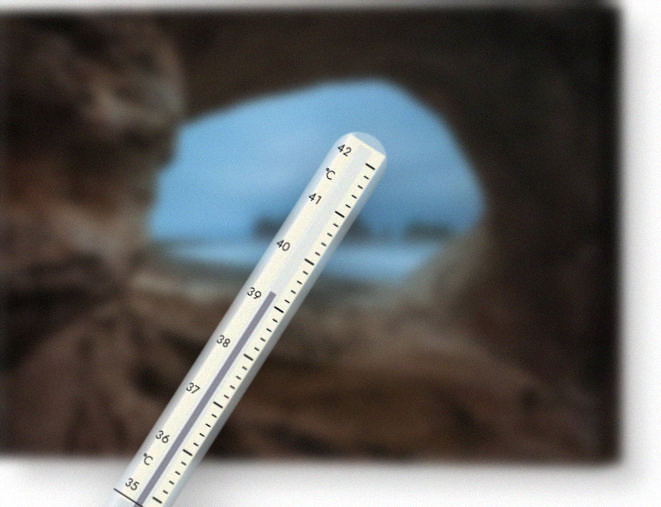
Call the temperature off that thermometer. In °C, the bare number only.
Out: 39.2
